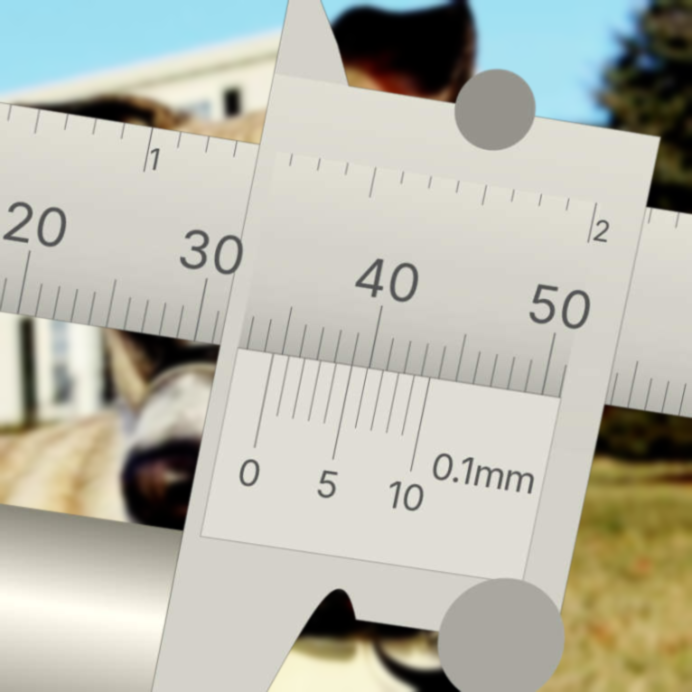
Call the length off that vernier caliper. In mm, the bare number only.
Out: 34.5
